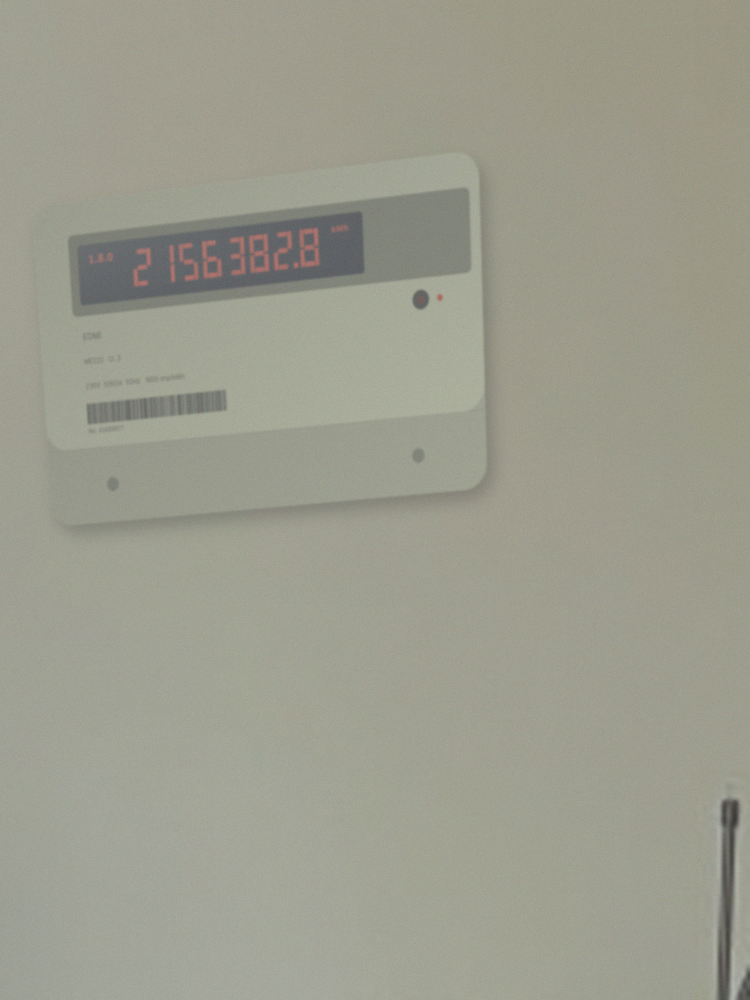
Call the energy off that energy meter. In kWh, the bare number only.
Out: 2156382.8
